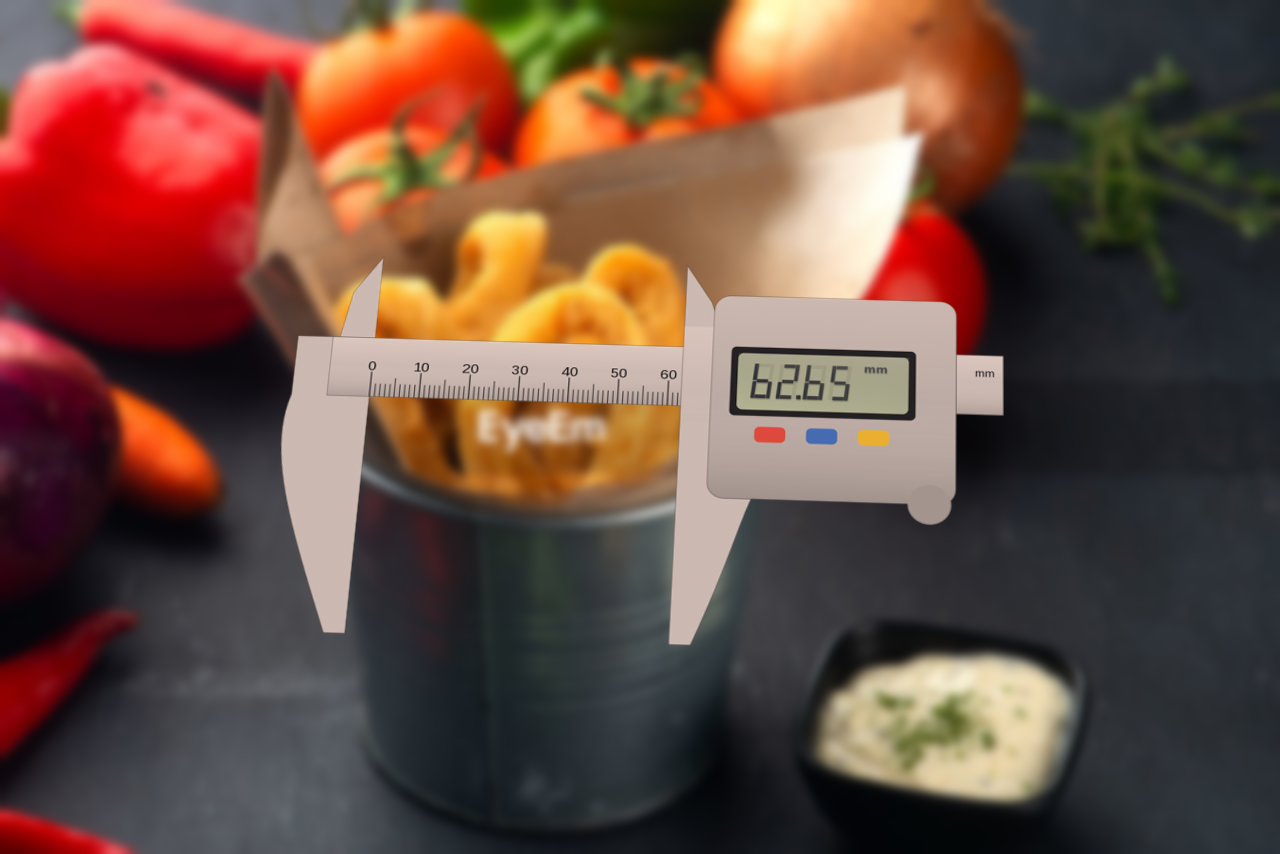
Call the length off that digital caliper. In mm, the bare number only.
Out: 62.65
